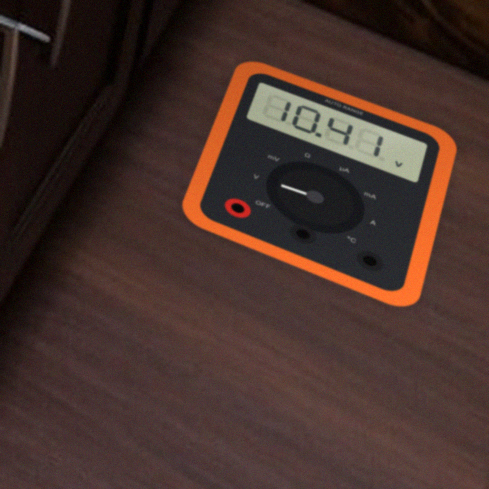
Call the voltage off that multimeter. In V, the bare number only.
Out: 10.41
